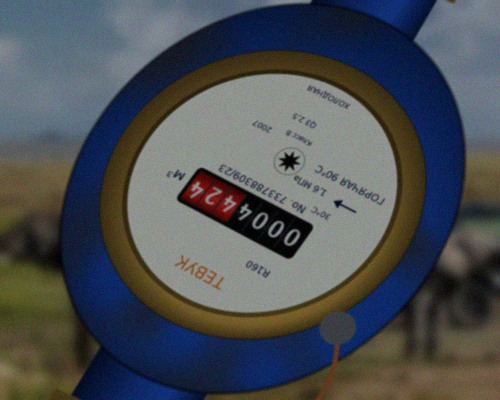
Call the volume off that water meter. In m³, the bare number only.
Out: 4.424
